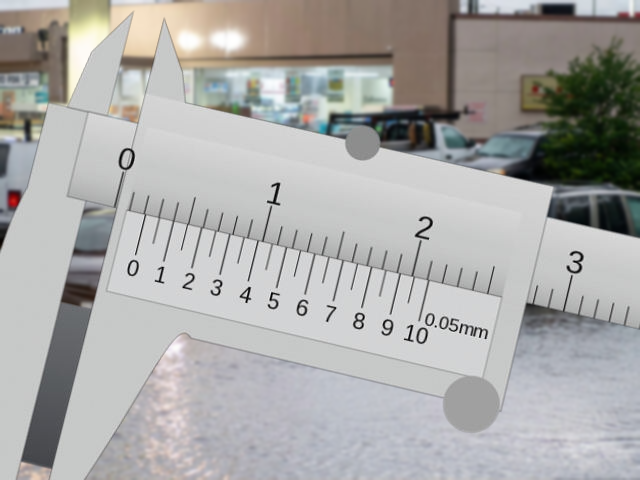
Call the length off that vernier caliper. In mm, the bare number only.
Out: 2.1
